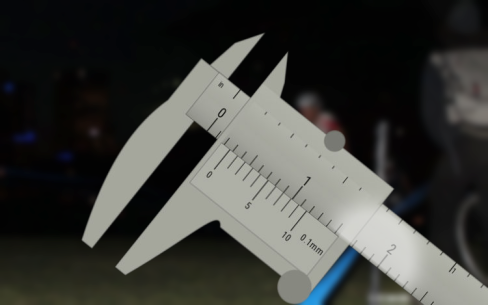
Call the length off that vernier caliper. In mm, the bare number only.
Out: 2.7
